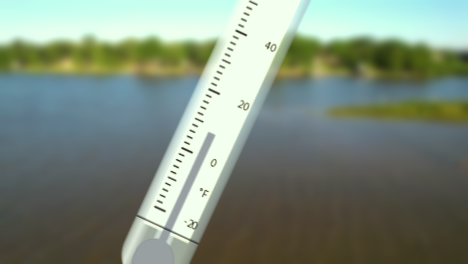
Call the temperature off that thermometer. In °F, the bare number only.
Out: 8
